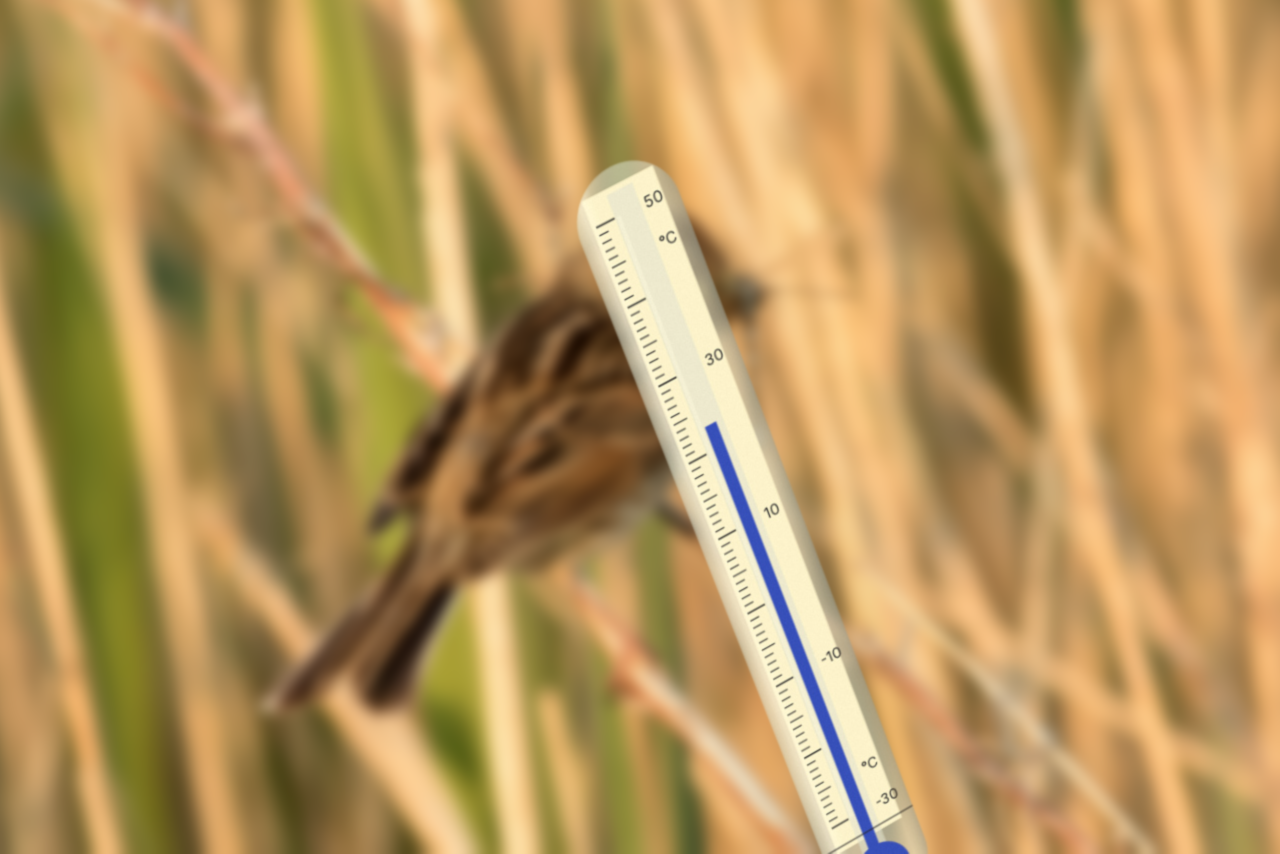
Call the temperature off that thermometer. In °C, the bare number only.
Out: 23
